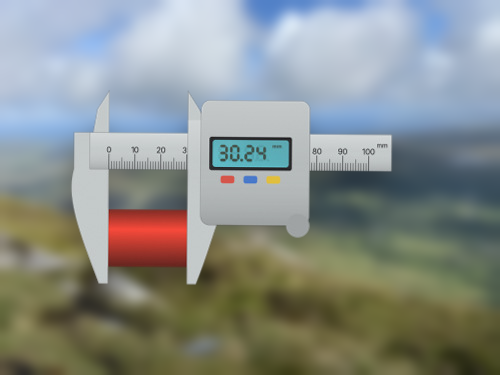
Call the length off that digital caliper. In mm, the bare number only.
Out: 30.24
